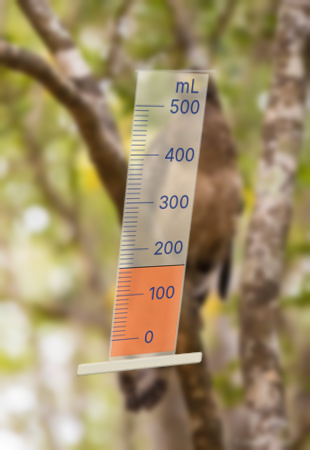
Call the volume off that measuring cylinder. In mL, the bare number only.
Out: 160
